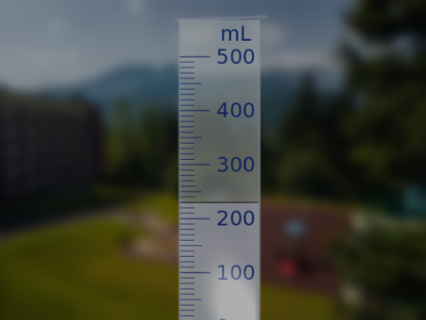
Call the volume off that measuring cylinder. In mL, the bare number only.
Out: 230
